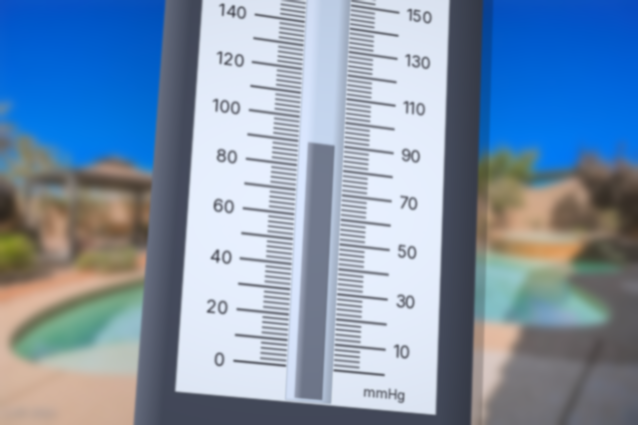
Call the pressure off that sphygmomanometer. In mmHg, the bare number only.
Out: 90
